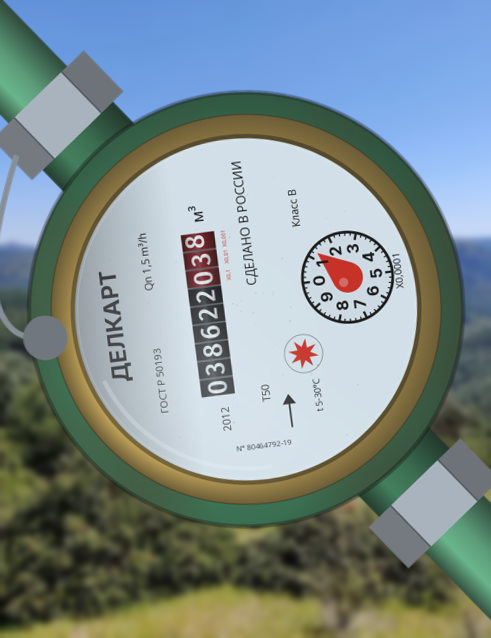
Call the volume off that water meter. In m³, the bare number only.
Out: 38622.0381
